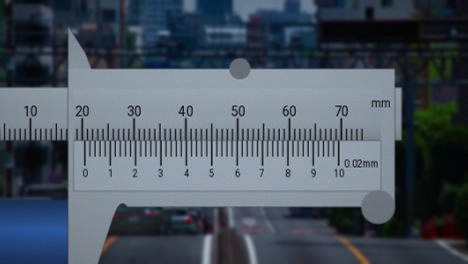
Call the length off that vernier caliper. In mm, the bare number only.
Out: 20.5
